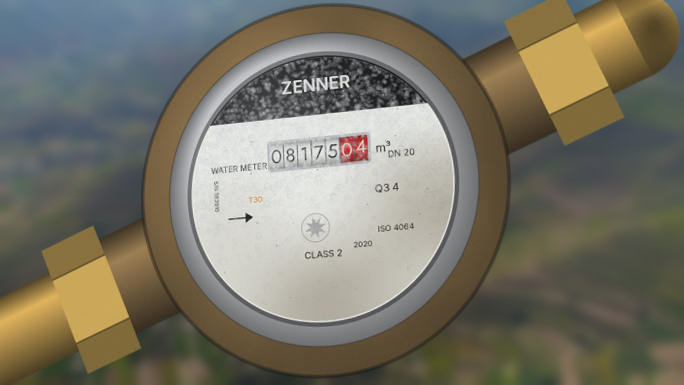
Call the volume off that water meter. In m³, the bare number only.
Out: 8175.04
